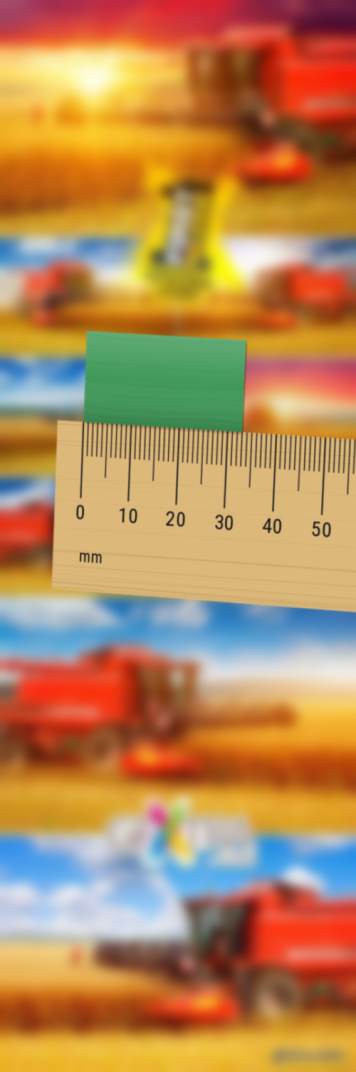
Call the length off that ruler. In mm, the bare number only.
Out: 33
